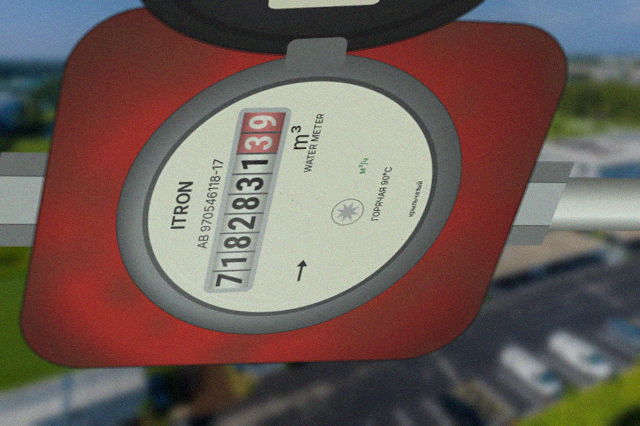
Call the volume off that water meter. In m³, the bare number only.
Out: 7182831.39
